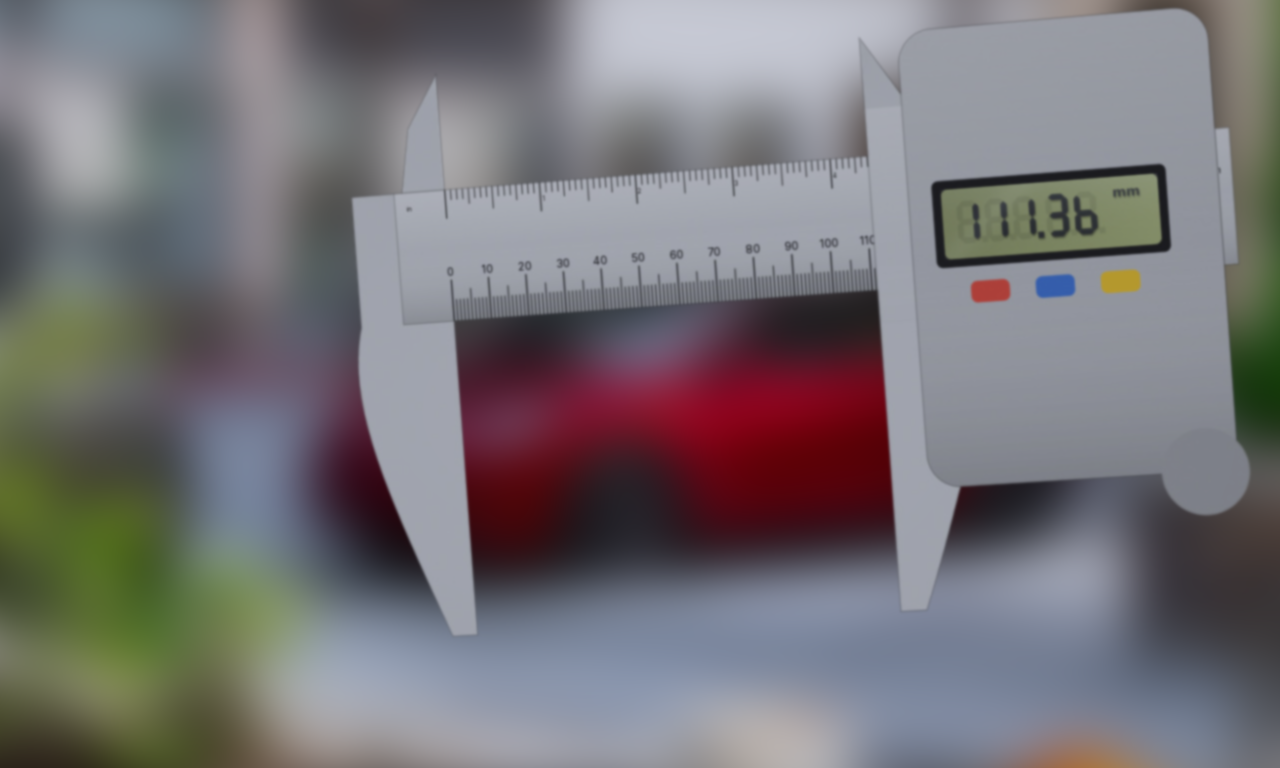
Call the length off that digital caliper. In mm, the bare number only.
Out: 111.36
